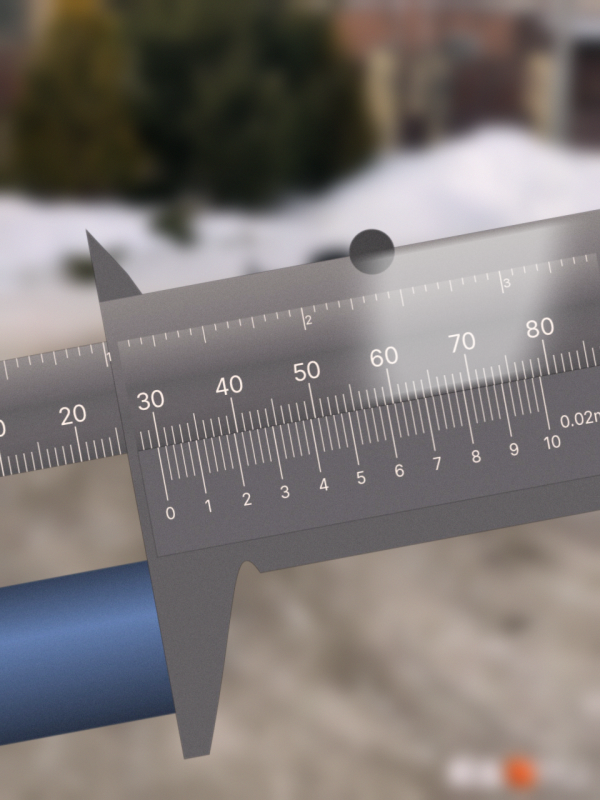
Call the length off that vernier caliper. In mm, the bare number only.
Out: 29.8
